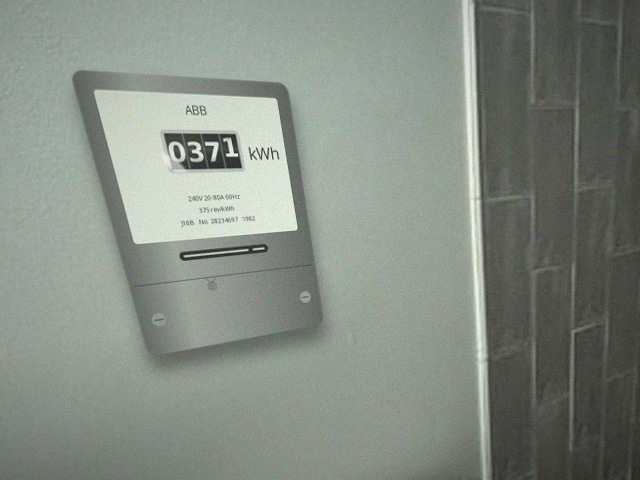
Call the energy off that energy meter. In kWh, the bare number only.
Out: 371
